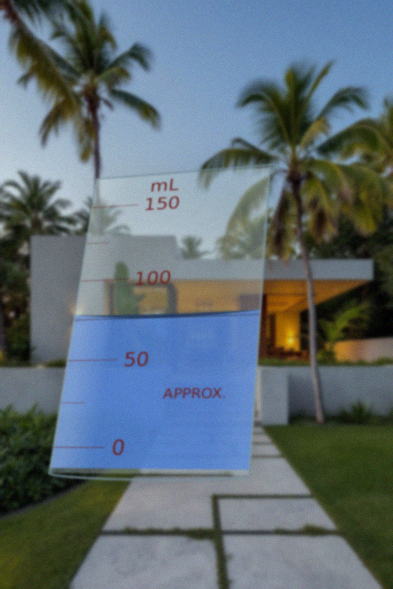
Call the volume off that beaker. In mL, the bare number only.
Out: 75
